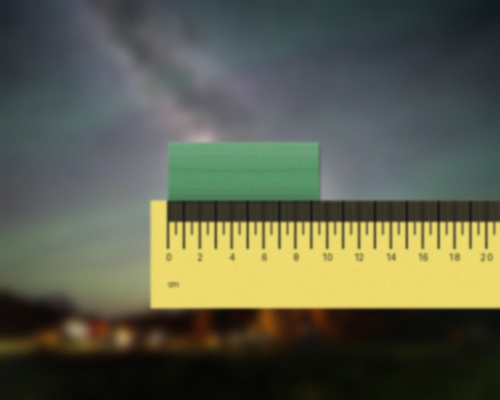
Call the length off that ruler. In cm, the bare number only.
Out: 9.5
